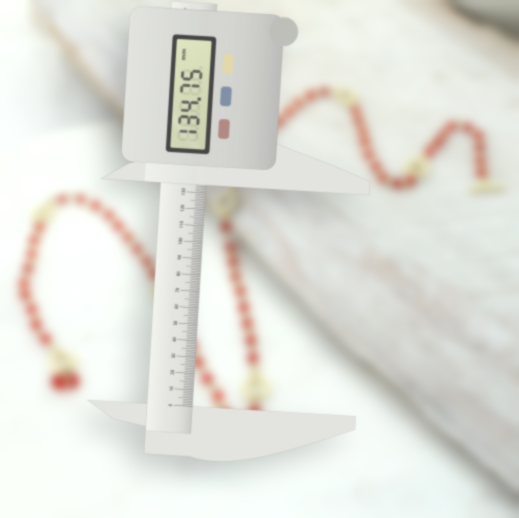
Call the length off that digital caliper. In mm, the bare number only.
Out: 134.75
